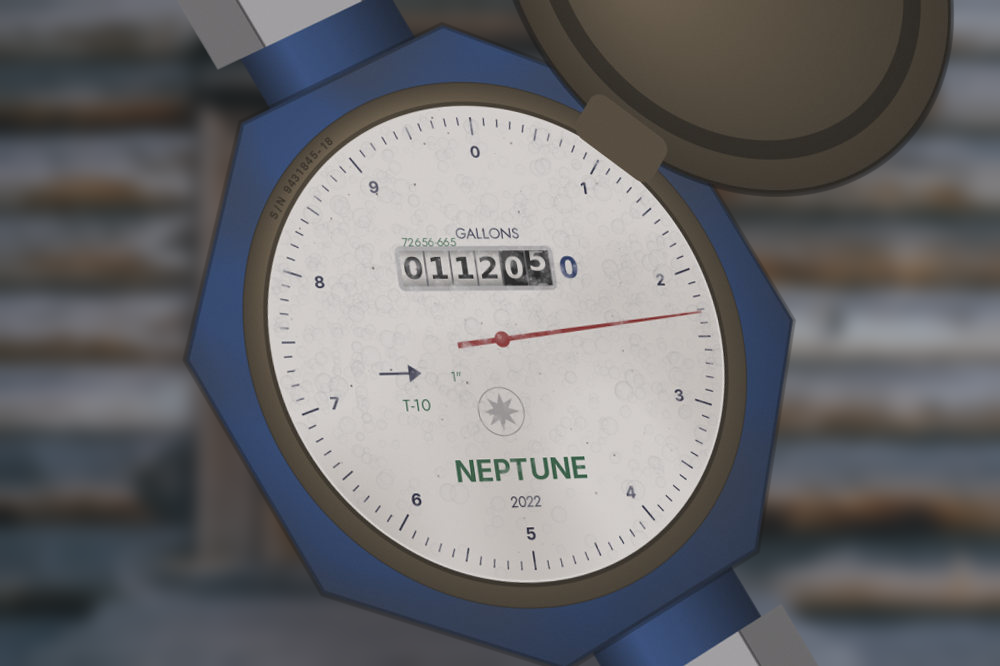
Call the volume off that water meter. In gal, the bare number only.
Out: 112052.3
